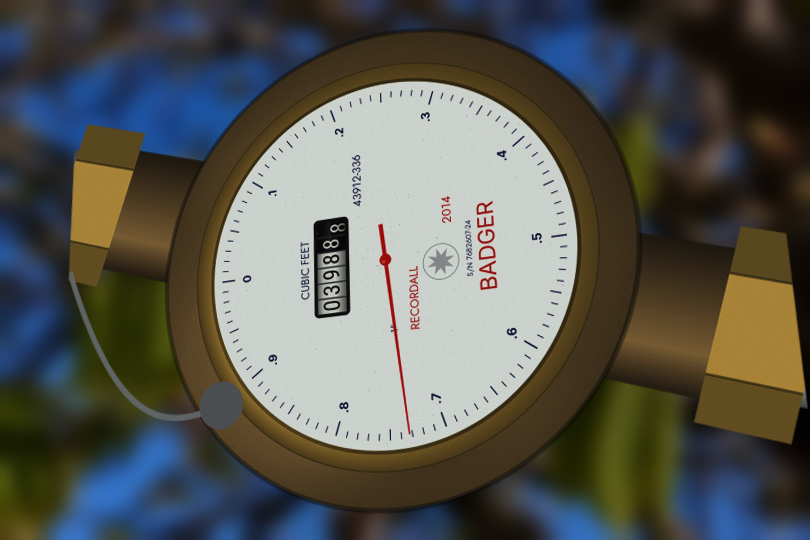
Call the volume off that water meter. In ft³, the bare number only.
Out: 39887.73
